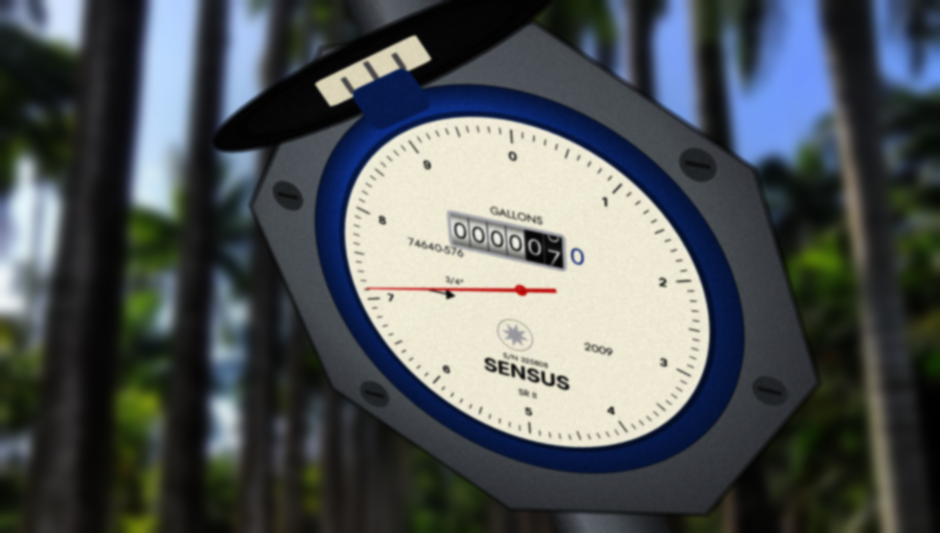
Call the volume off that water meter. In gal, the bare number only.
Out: 67.1
